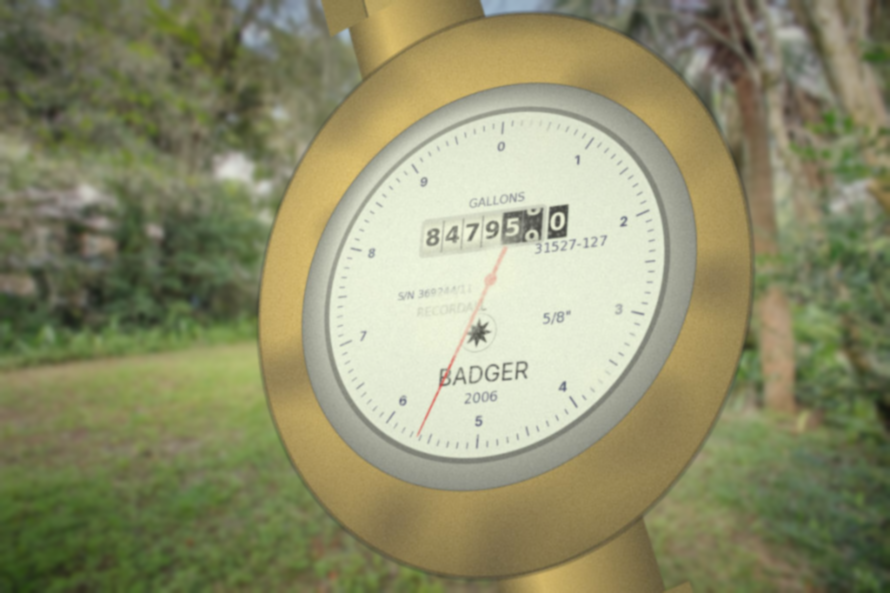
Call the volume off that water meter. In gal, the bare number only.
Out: 8479585.6
